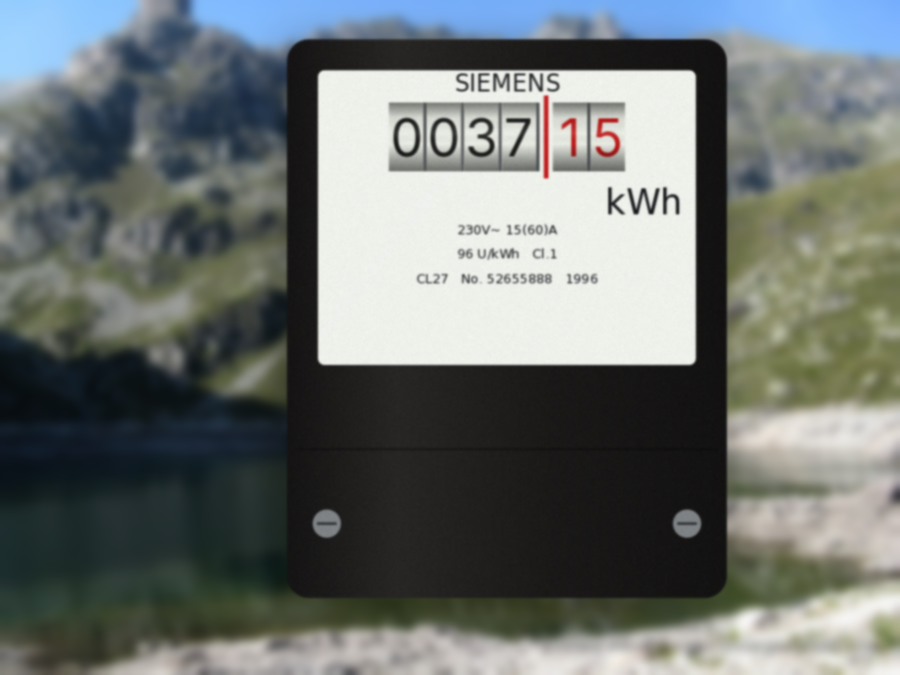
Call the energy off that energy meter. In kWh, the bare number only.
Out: 37.15
